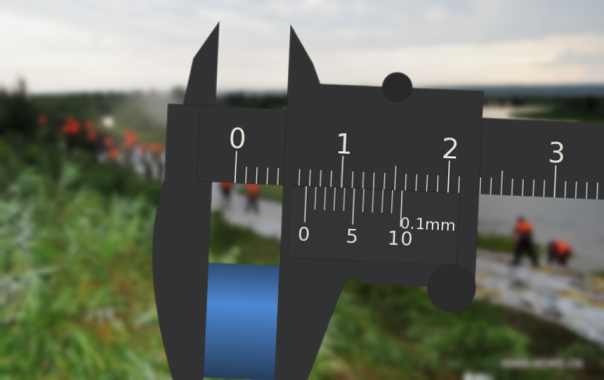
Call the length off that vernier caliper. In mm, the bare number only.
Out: 6.7
